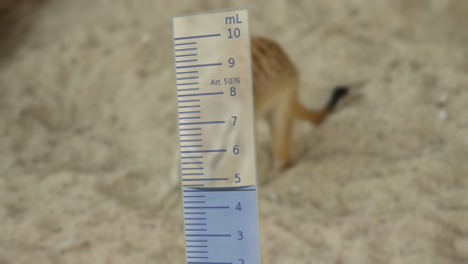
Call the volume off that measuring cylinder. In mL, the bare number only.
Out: 4.6
